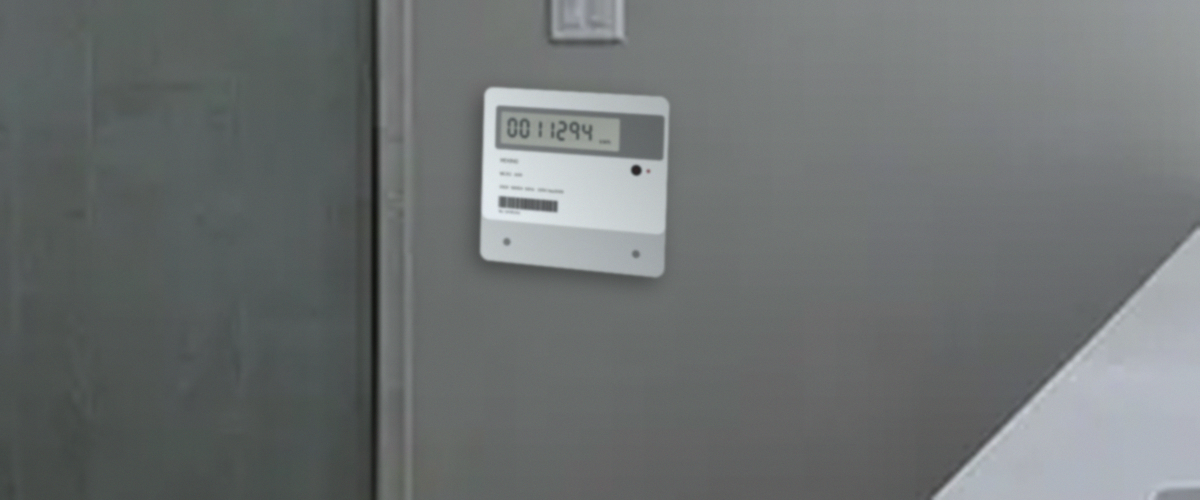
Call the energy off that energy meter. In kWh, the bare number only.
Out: 11294
